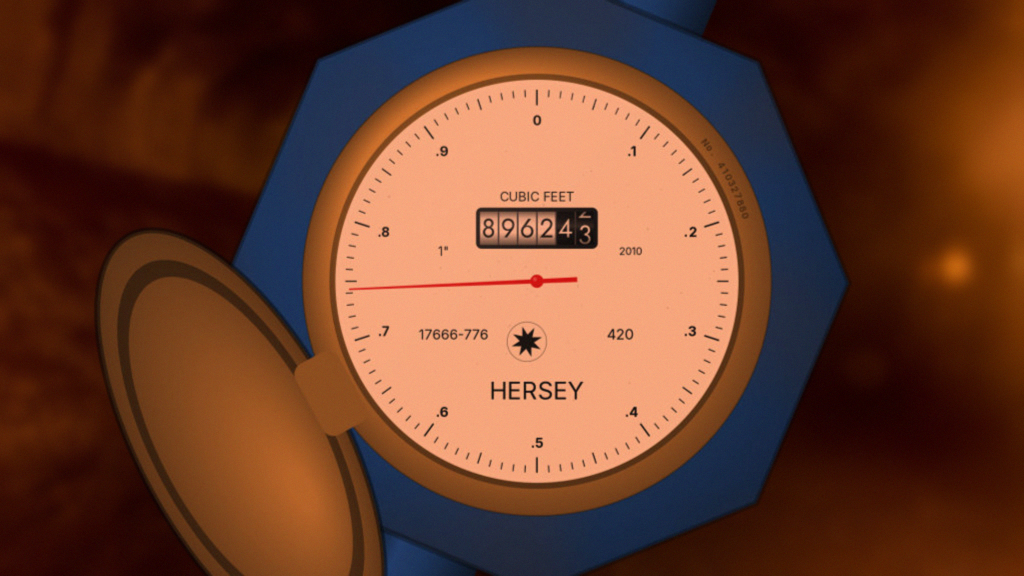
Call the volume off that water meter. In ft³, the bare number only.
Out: 896242.74
